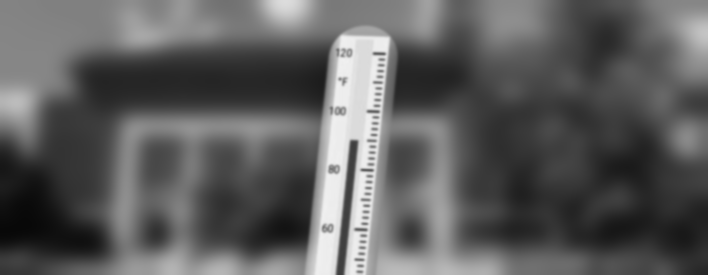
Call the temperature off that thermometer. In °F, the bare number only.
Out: 90
